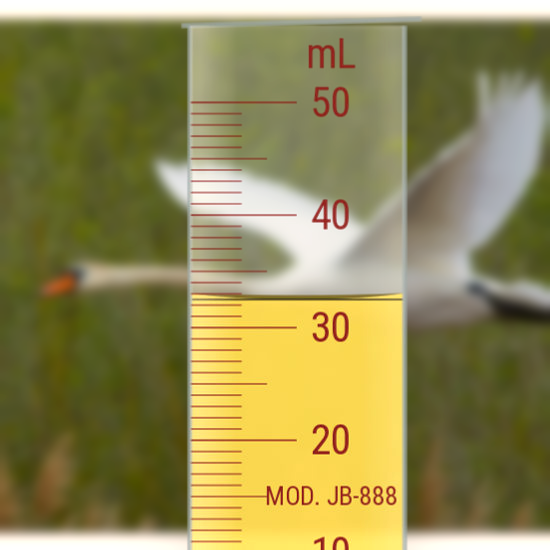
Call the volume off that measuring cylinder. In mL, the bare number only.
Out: 32.5
